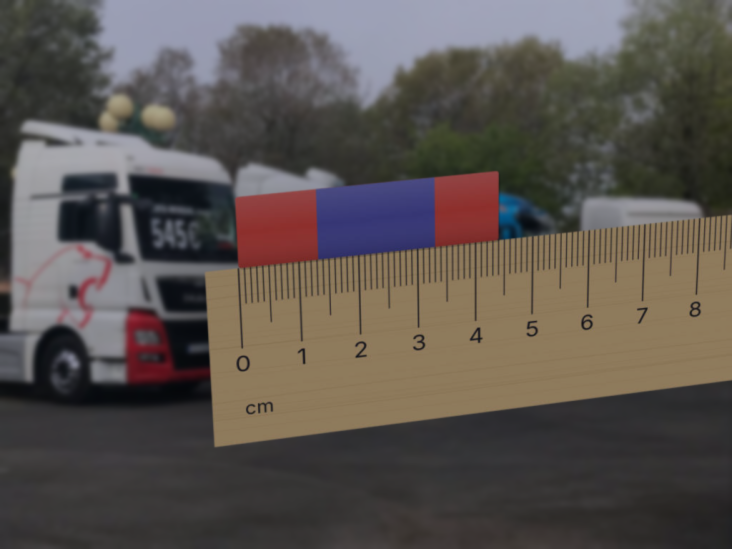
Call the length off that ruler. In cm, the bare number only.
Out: 4.4
